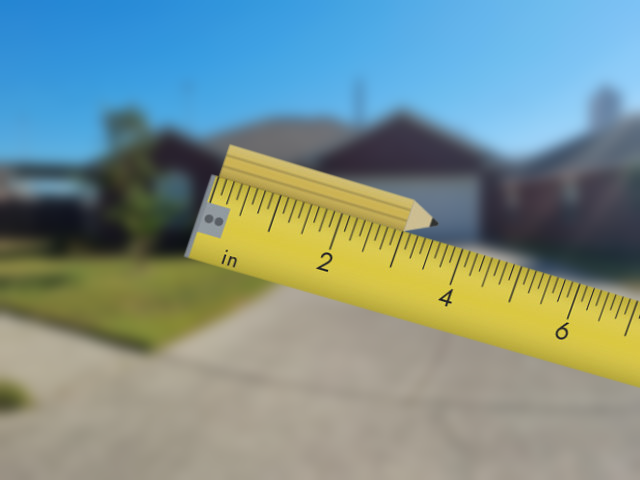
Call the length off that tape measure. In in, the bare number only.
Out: 3.5
